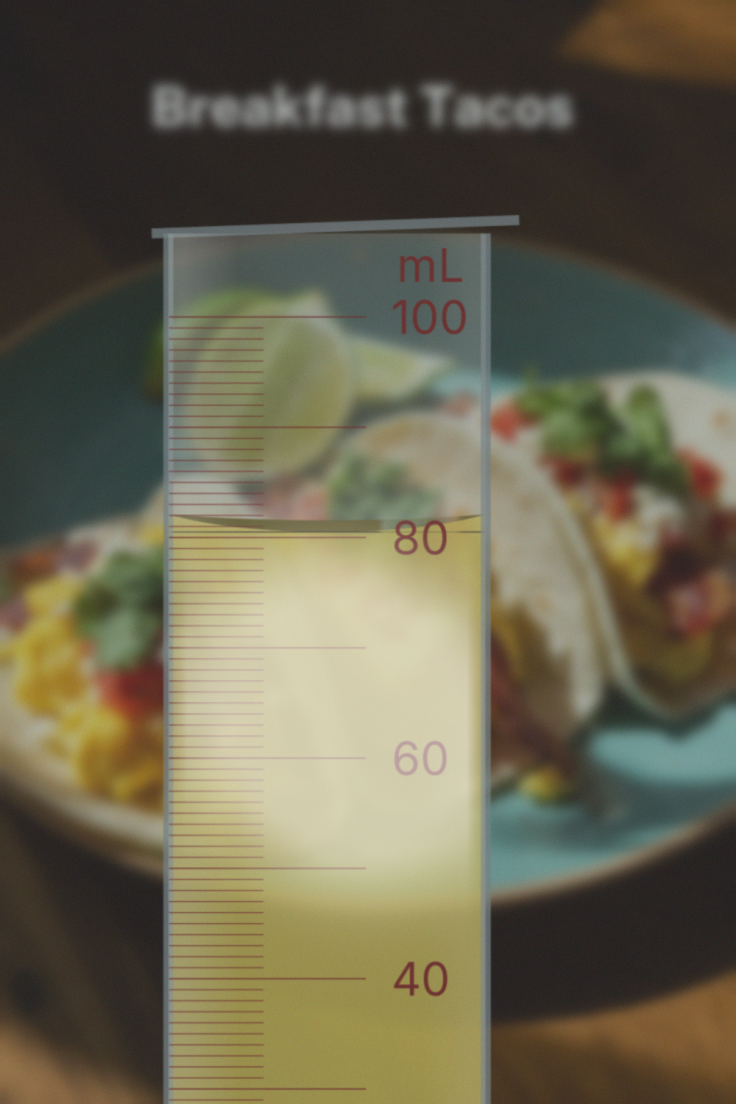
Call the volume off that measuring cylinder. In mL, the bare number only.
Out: 80.5
